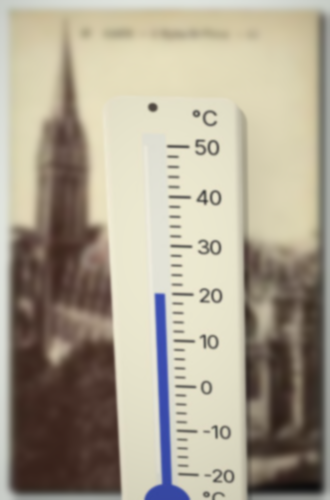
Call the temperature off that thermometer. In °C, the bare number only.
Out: 20
